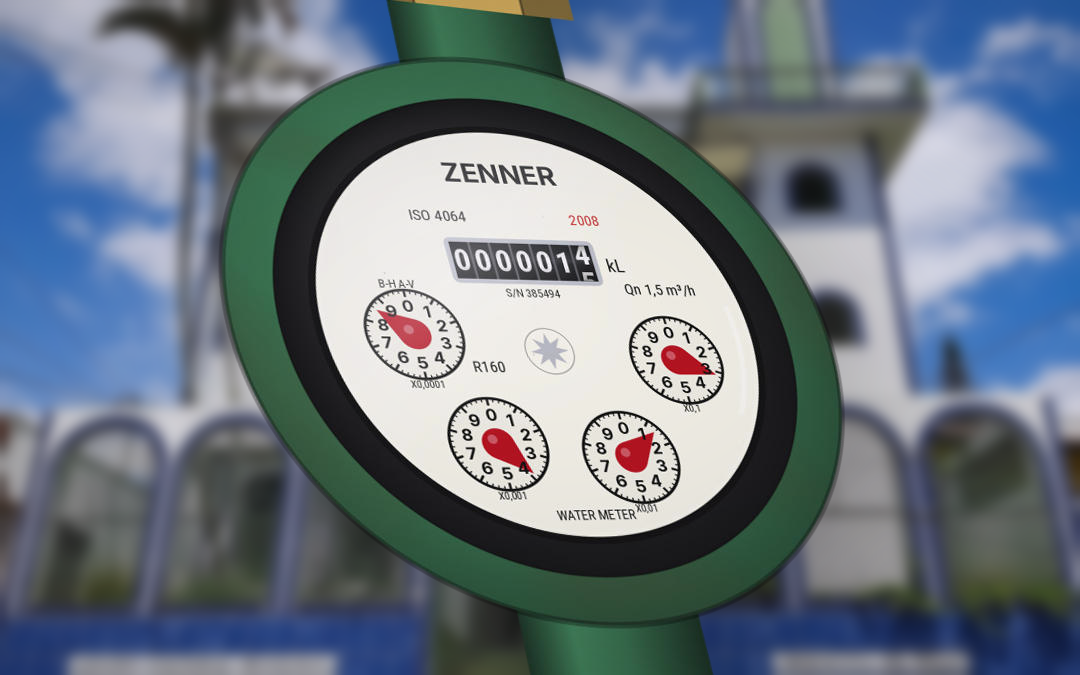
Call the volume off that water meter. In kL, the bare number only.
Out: 14.3138
